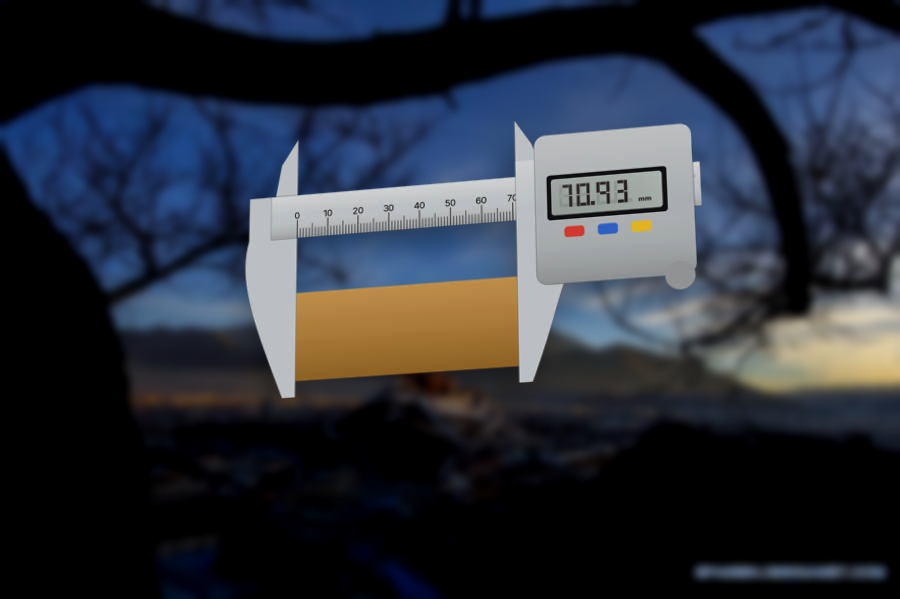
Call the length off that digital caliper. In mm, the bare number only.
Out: 70.93
